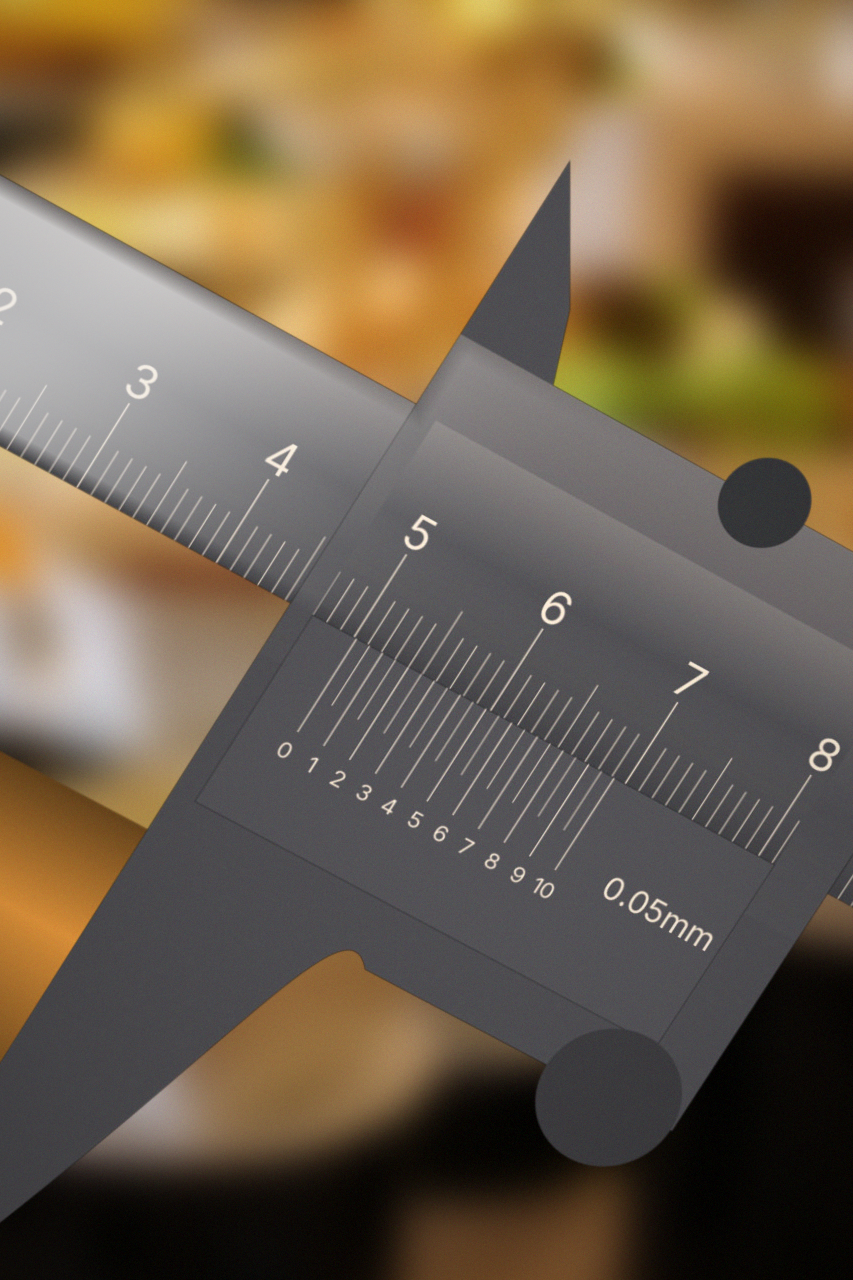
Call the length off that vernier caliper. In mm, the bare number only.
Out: 50.2
